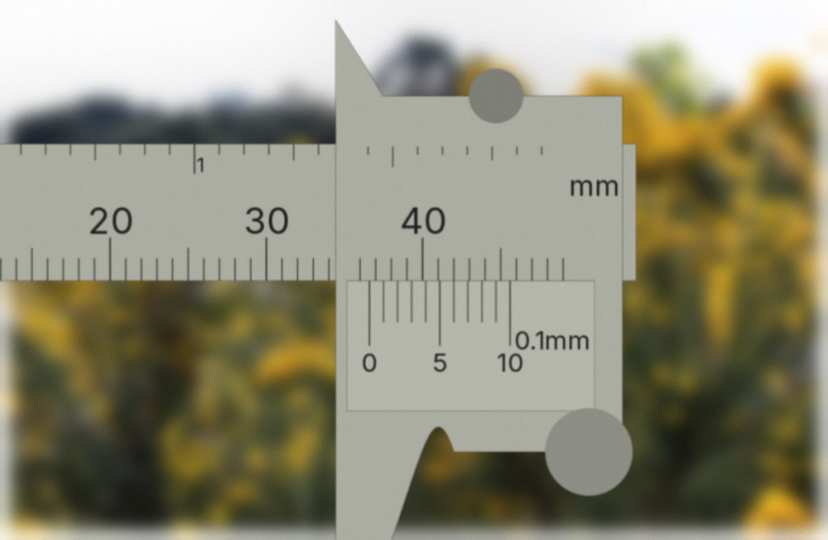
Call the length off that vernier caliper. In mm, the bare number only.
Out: 36.6
